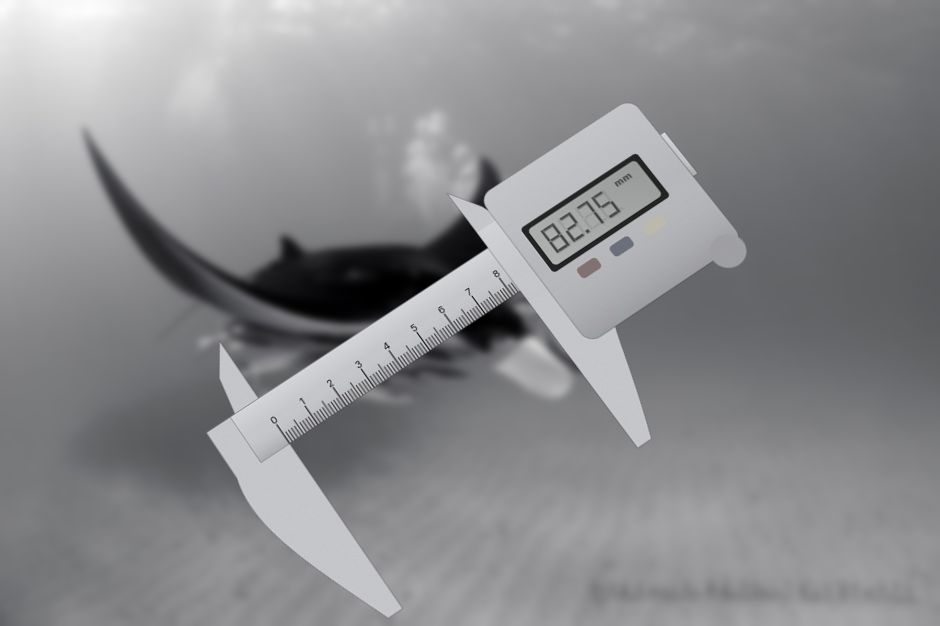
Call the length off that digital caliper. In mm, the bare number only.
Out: 82.75
